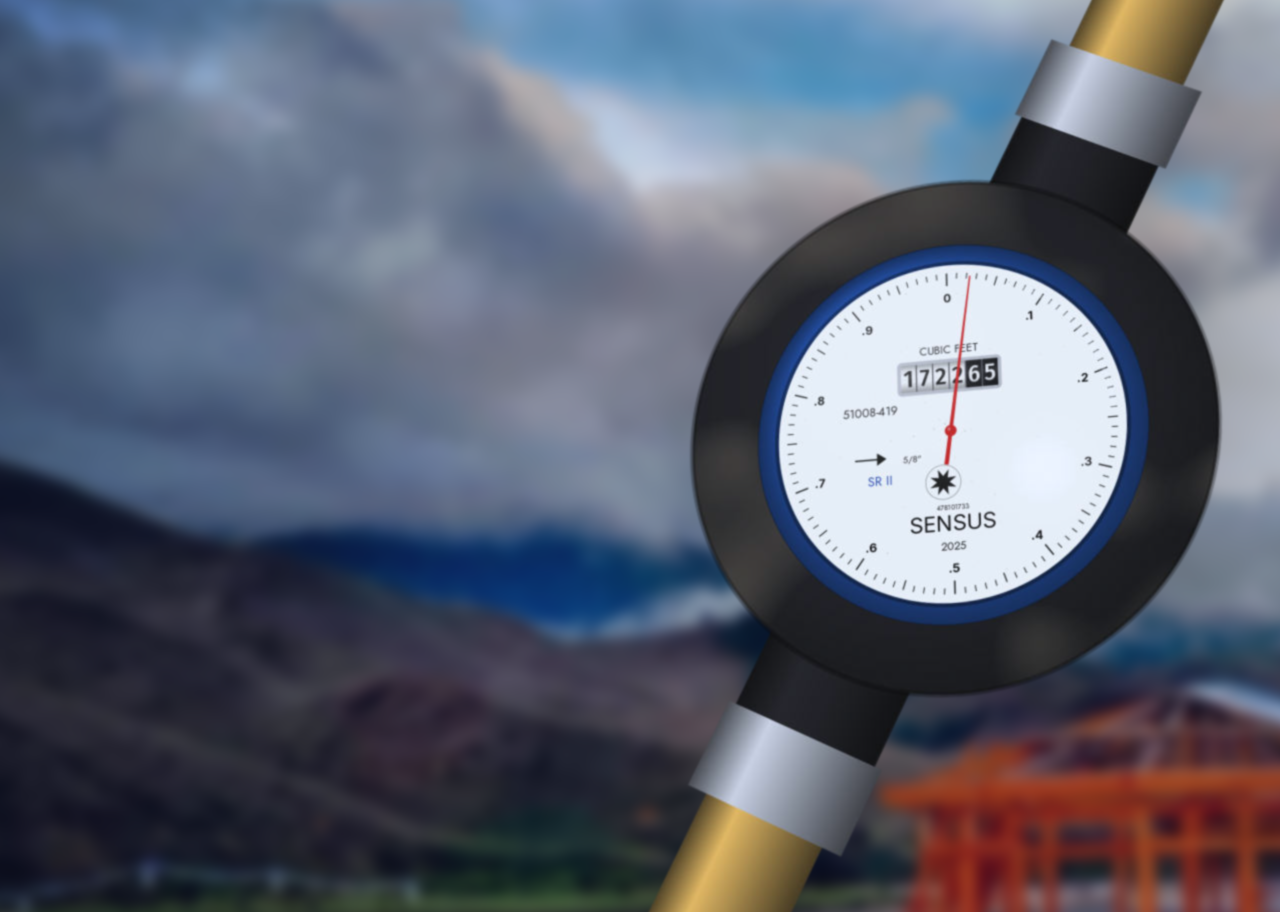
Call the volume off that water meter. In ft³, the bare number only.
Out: 172265.02
